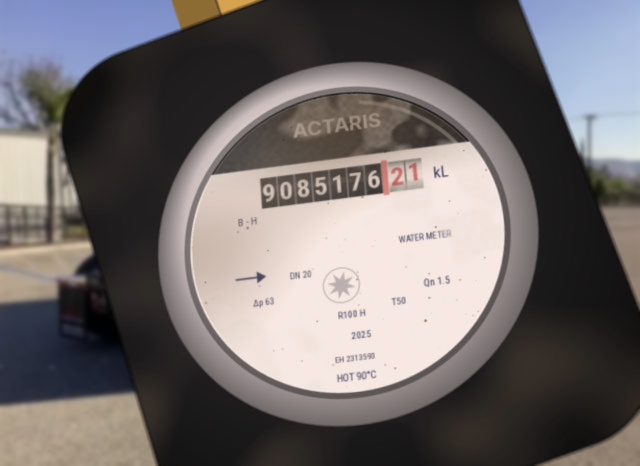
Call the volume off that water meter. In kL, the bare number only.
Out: 9085176.21
